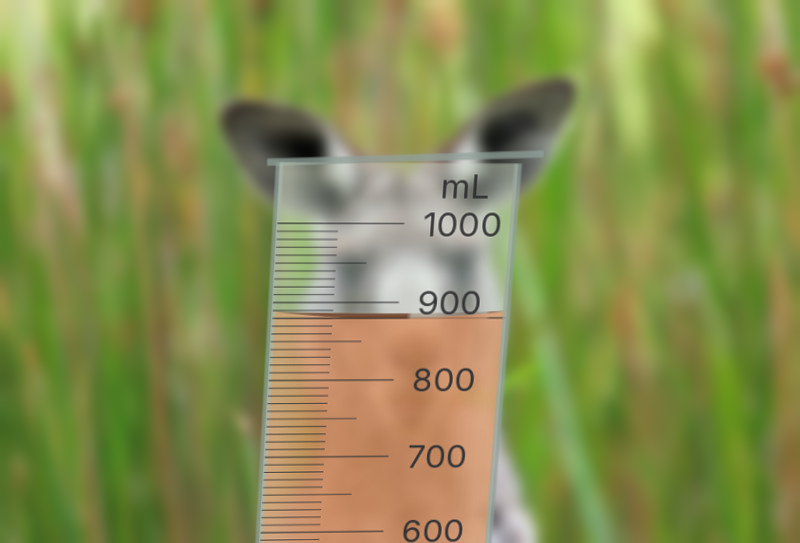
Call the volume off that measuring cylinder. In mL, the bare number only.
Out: 880
